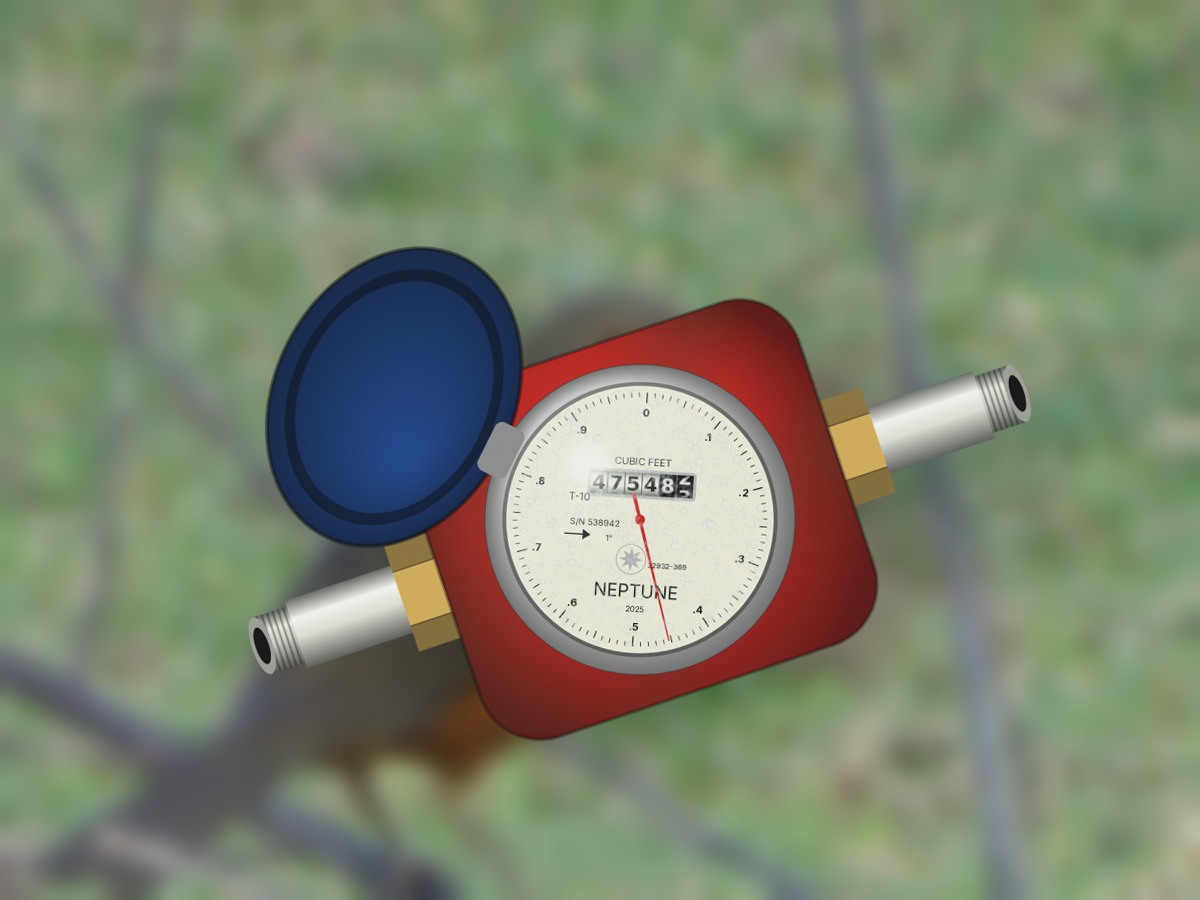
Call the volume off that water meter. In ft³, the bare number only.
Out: 475482.45
